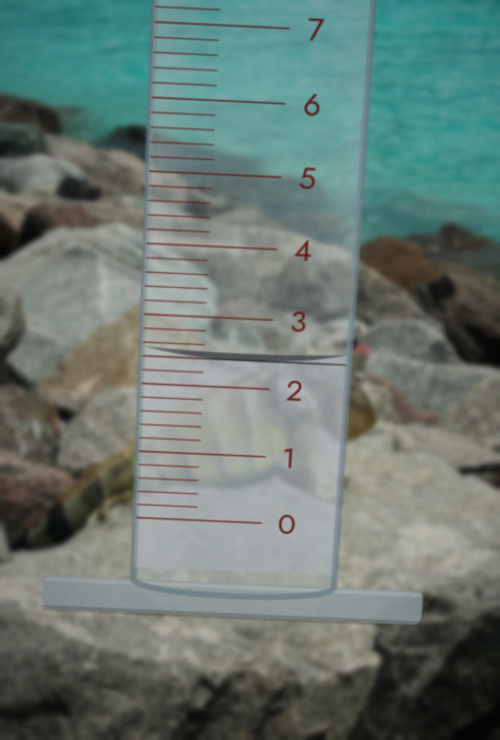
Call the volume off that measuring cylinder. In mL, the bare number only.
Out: 2.4
